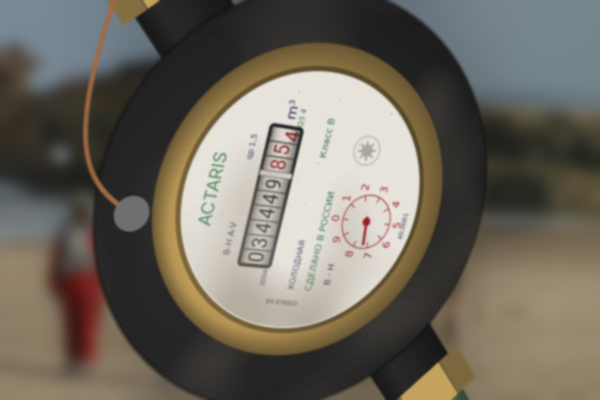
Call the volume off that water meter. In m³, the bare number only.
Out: 34449.8537
